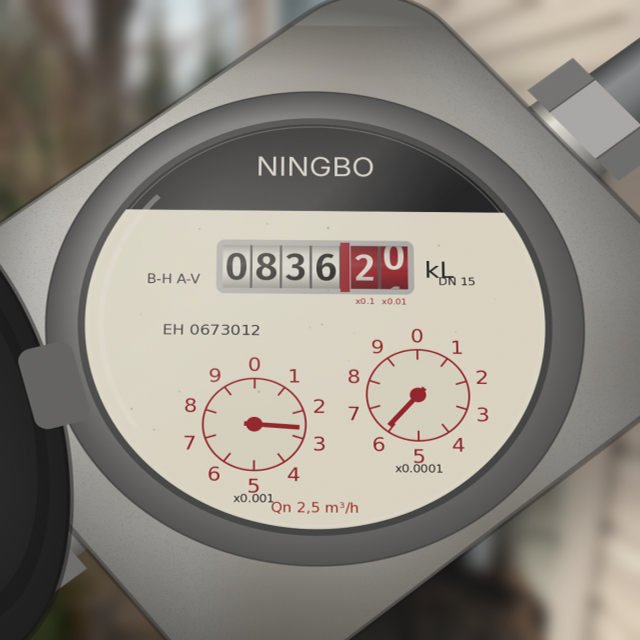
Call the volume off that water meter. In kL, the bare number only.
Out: 836.2026
